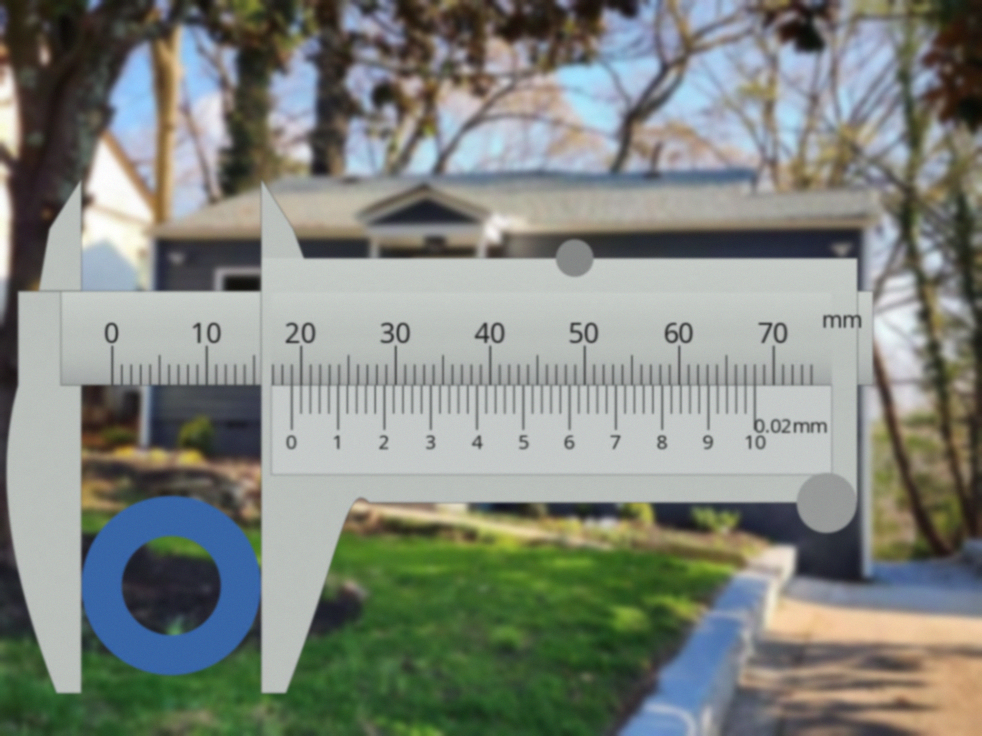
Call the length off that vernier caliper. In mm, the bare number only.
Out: 19.0
